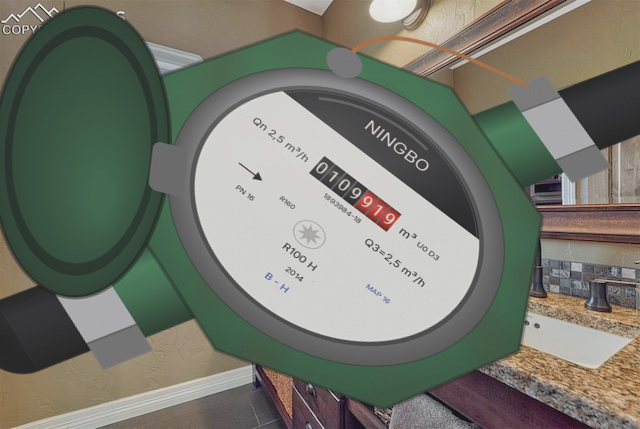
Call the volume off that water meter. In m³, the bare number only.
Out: 109.919
